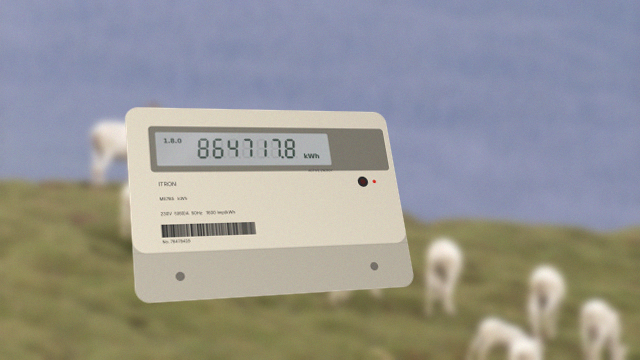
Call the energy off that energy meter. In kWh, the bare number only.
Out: 864717.8
